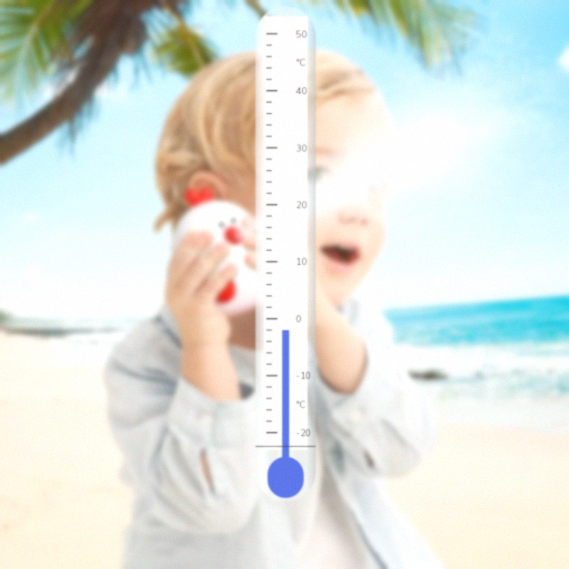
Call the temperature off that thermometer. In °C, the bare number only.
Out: -2
